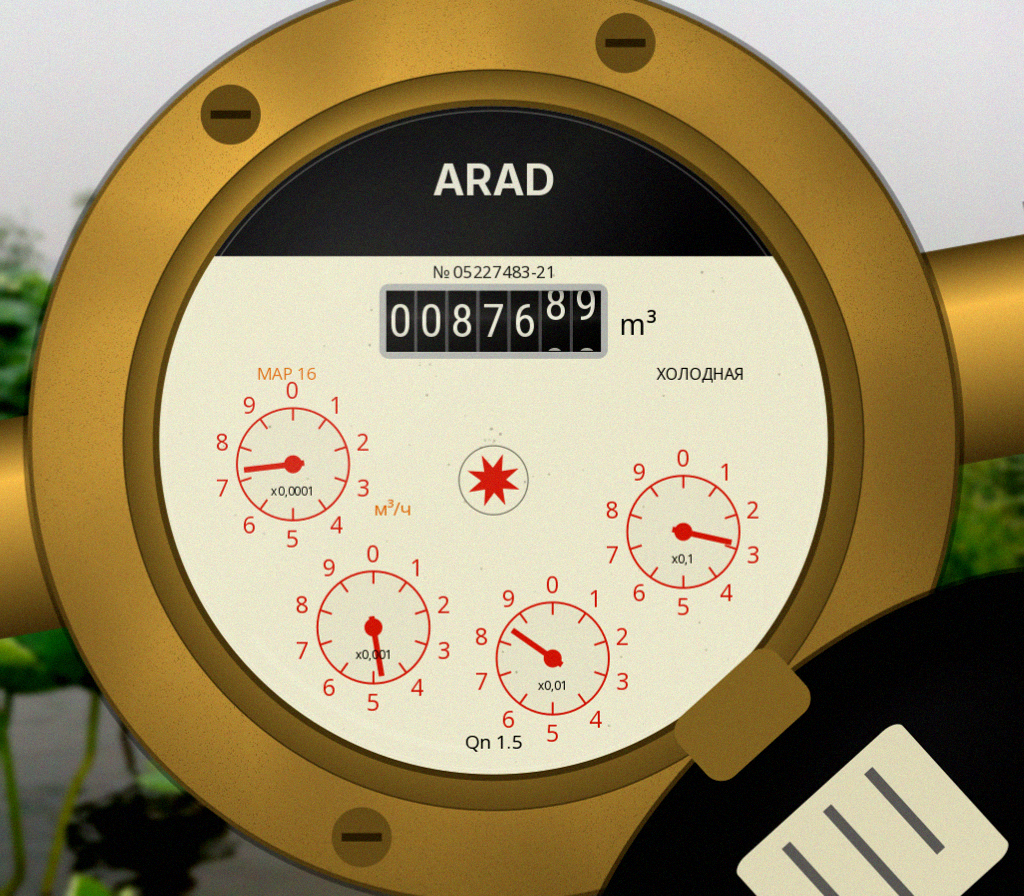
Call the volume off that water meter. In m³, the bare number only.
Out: 87689.2847
